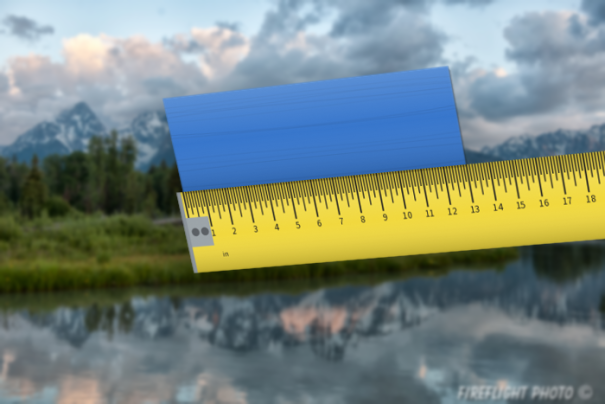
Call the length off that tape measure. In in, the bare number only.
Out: 13
